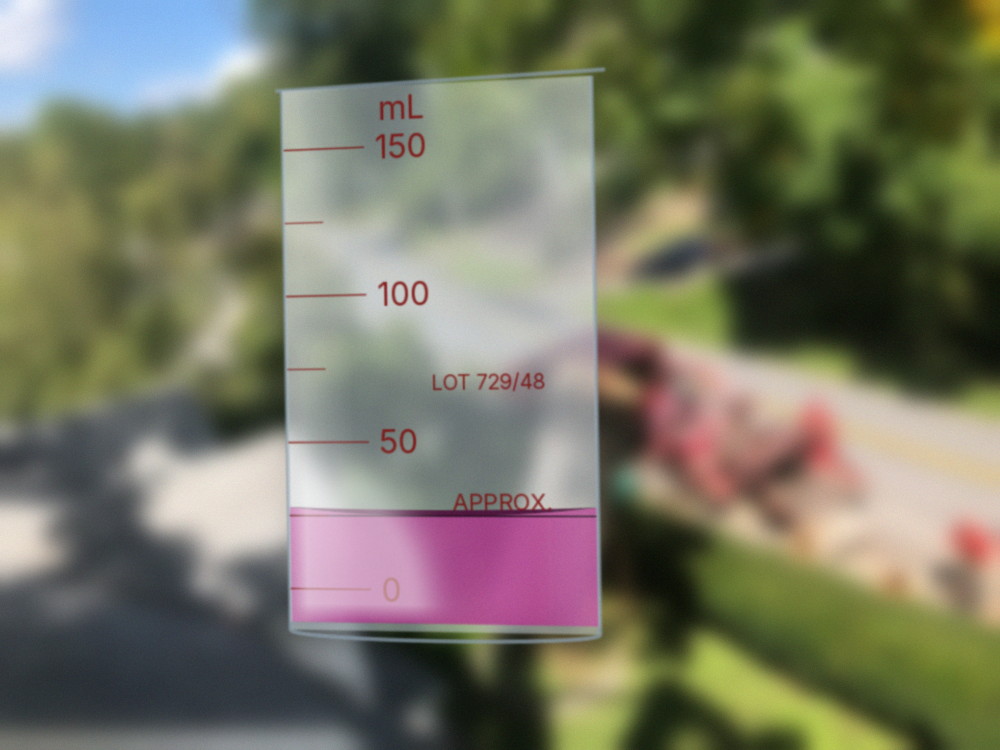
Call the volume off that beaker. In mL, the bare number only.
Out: 25
